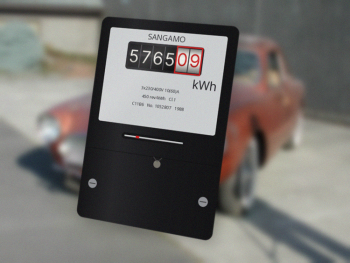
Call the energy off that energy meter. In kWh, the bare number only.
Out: 5765.09
